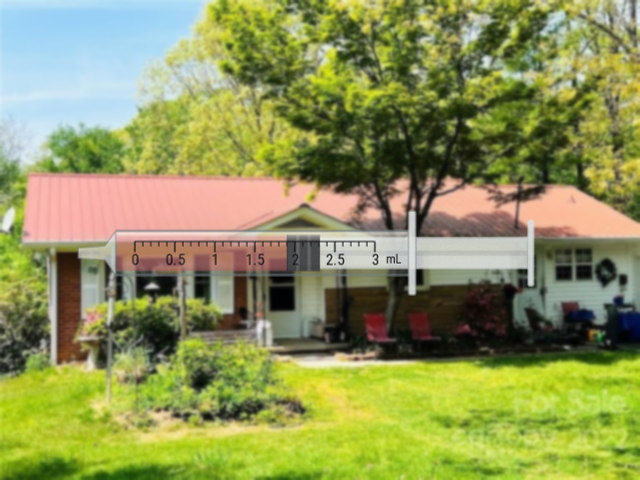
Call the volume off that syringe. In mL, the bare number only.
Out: 1.9
